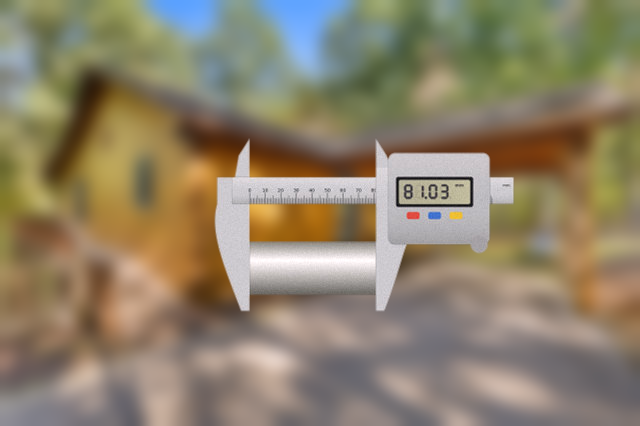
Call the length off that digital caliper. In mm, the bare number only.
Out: 81.03
